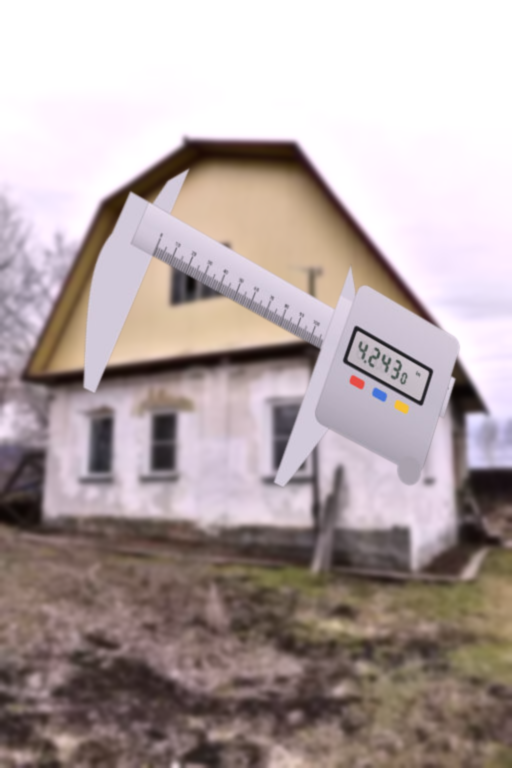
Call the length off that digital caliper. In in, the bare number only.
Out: 4.2430
